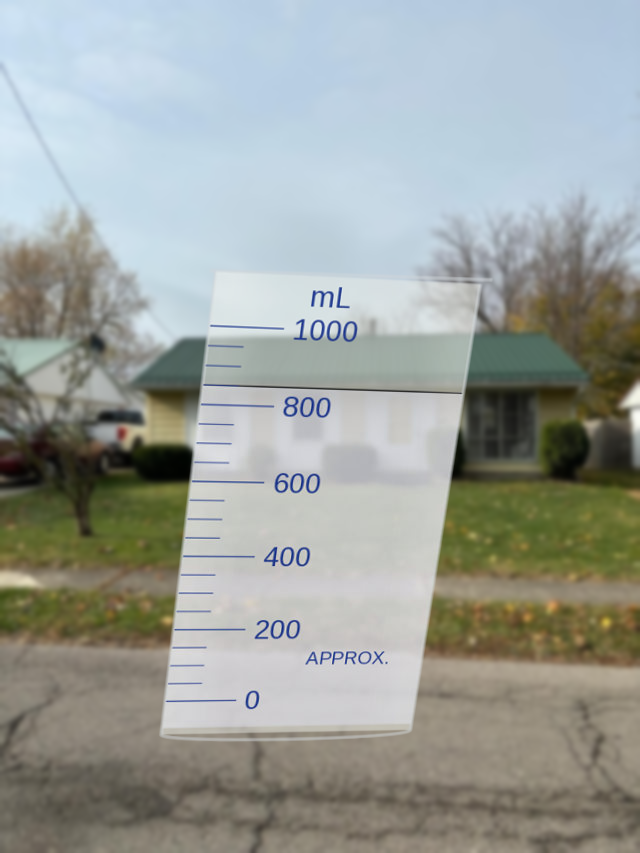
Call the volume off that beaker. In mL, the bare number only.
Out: 850
